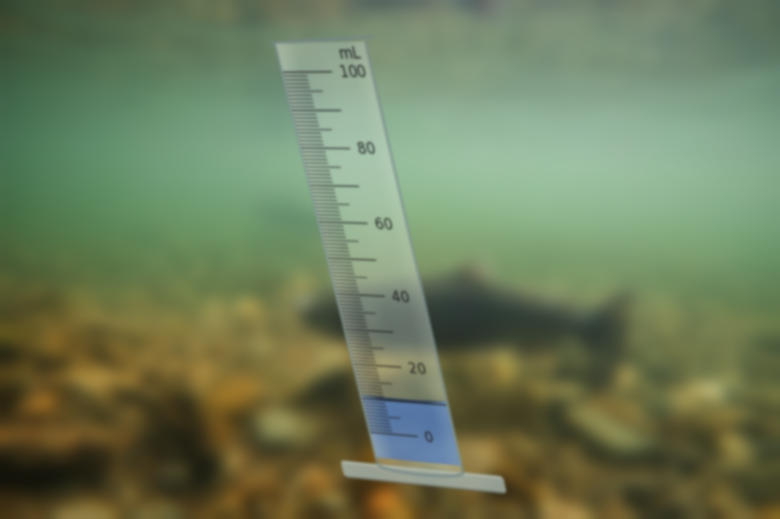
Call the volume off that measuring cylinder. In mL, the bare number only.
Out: 10
